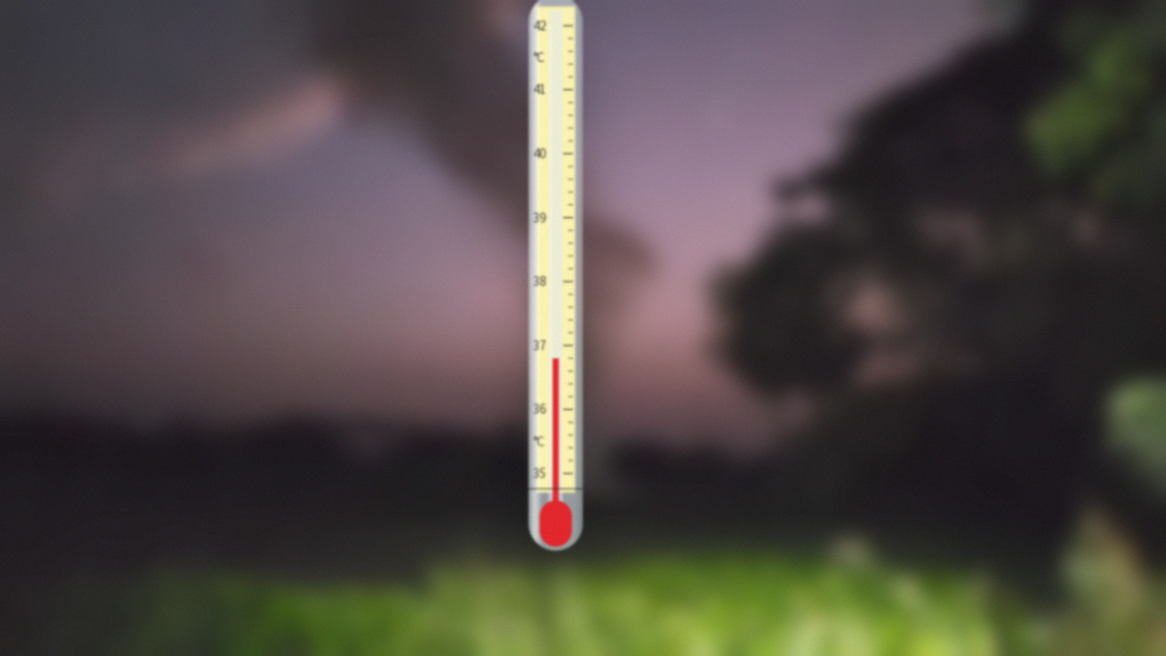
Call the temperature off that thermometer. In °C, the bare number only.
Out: 36.8
